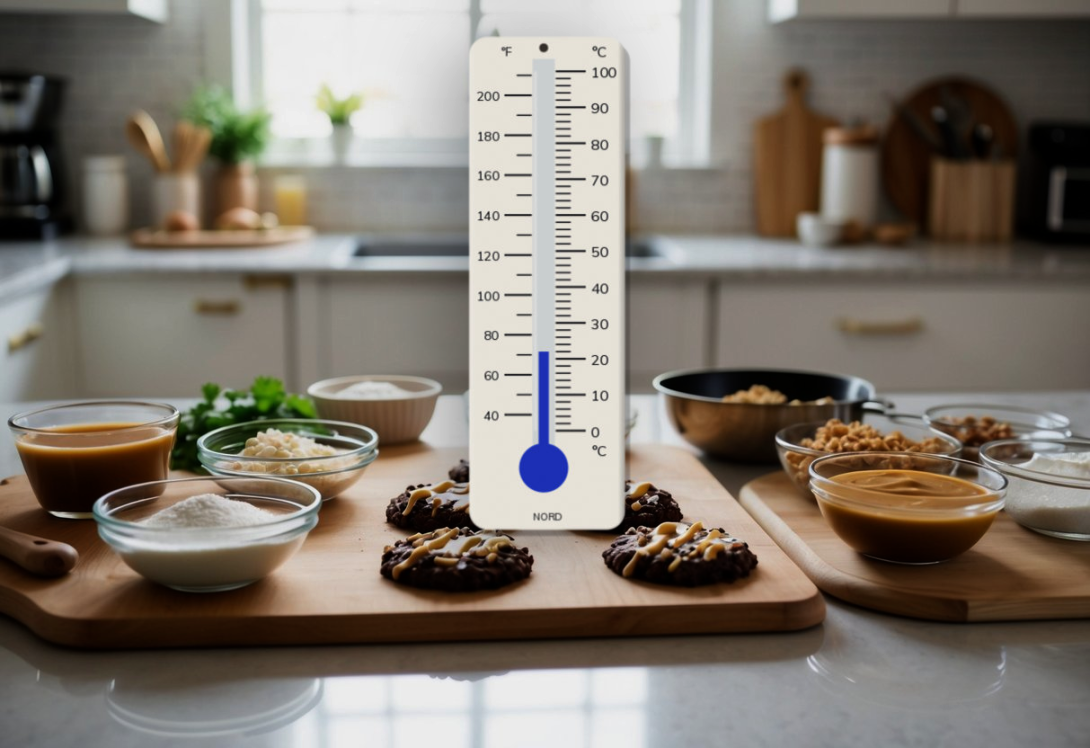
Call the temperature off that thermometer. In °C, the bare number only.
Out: 22
